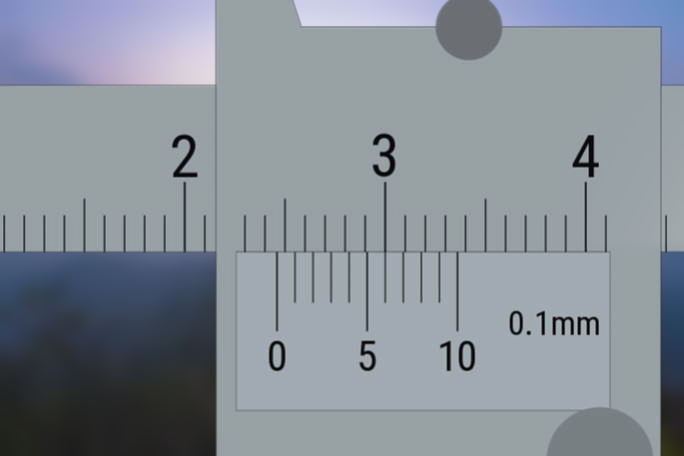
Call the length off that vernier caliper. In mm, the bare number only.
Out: 24.6
